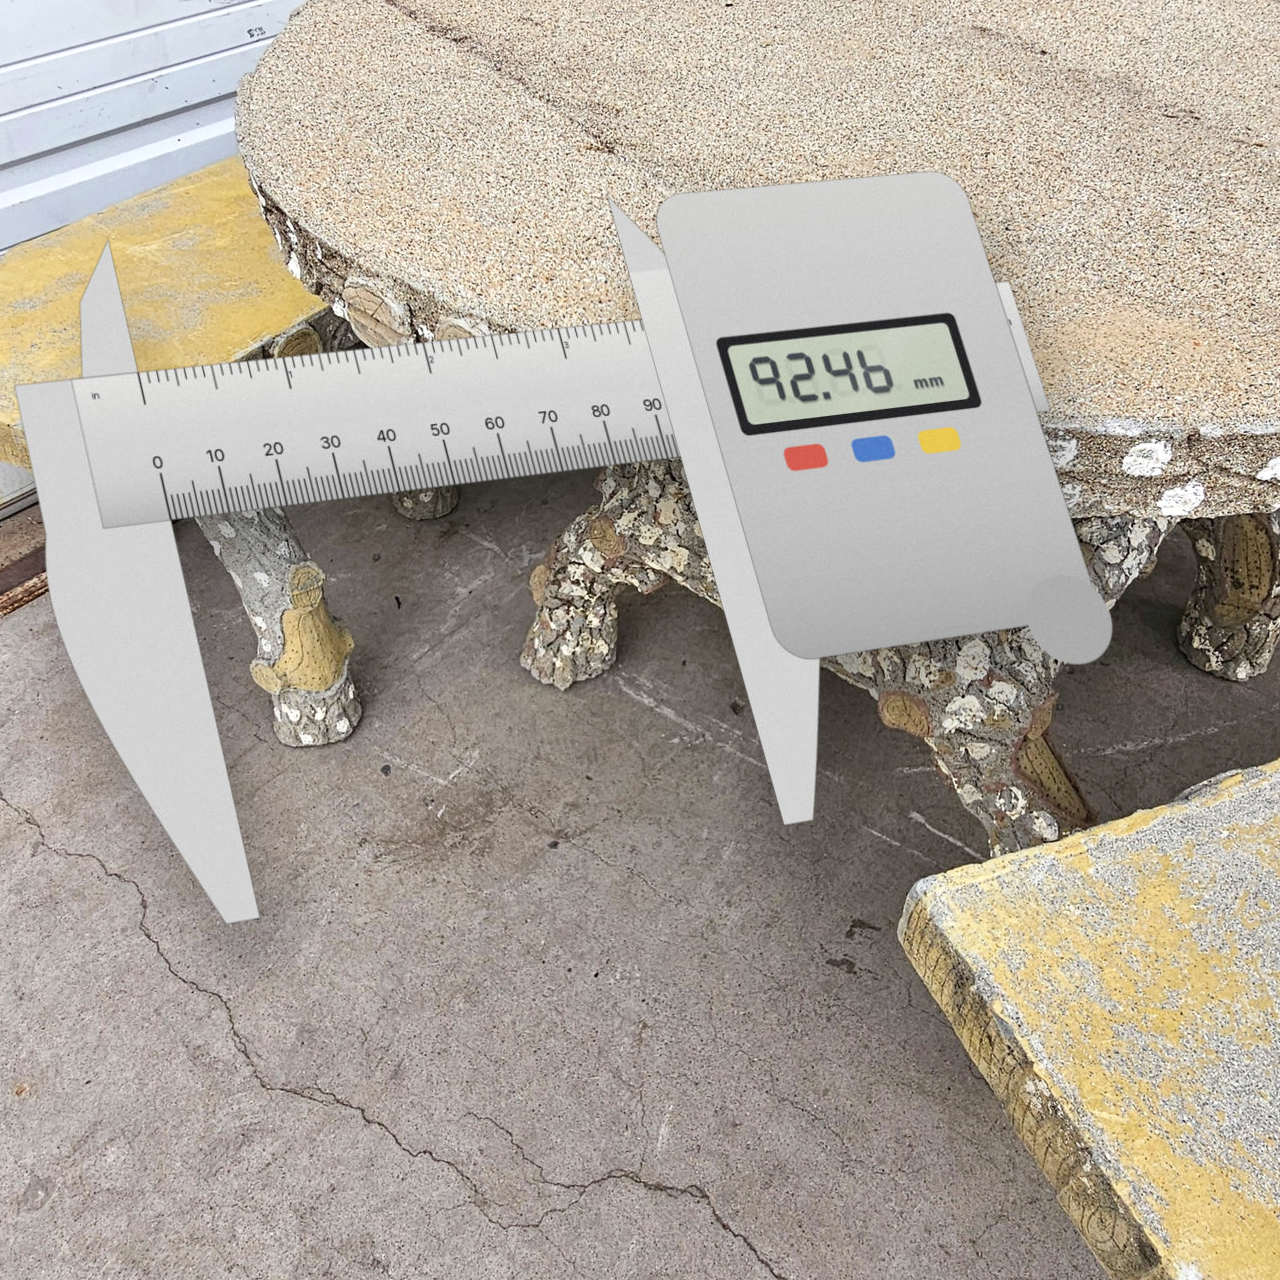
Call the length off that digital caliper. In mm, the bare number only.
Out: 92.46
